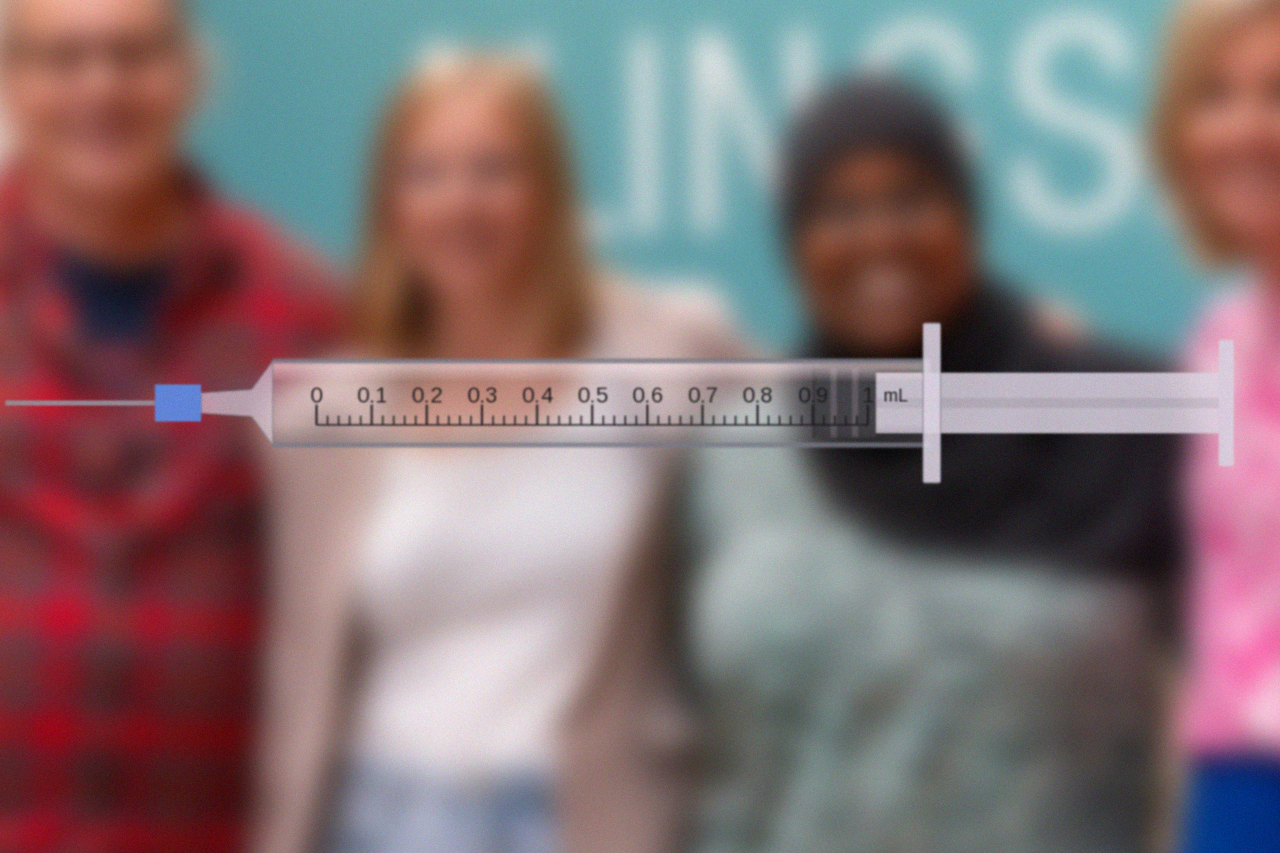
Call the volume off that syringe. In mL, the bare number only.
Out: 0.9
